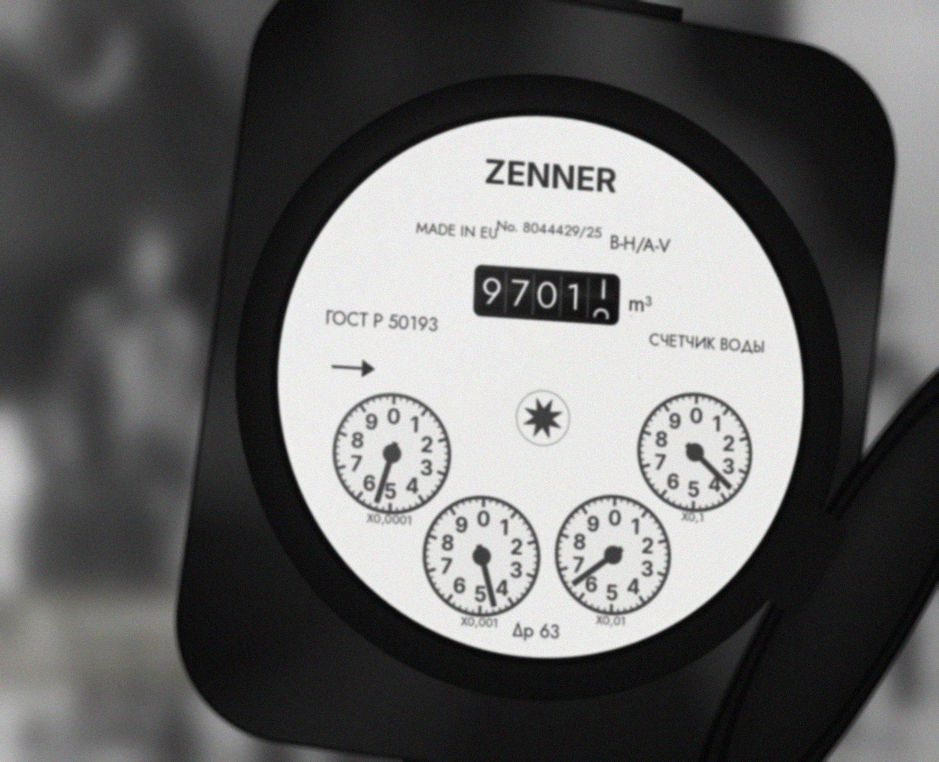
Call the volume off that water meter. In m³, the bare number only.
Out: 97011.3645
